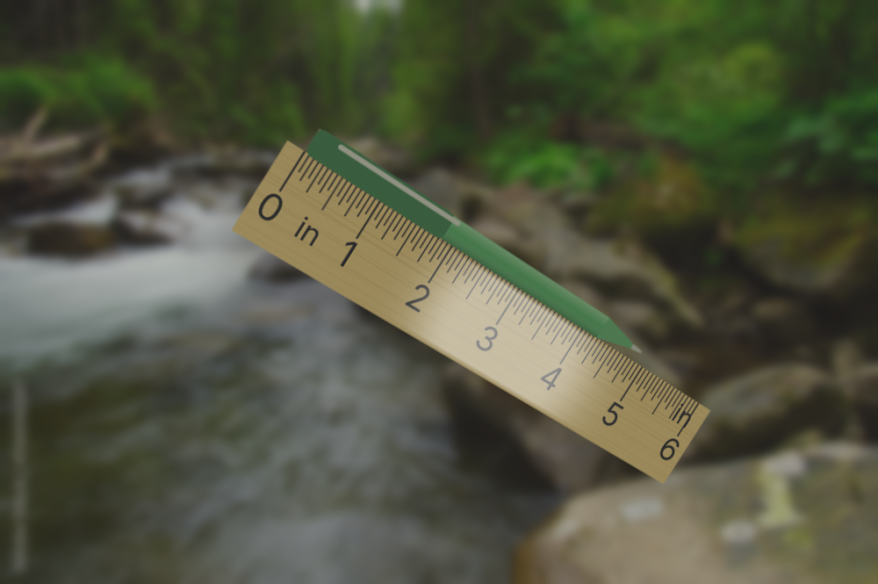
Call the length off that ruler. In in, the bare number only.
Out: 4.875
